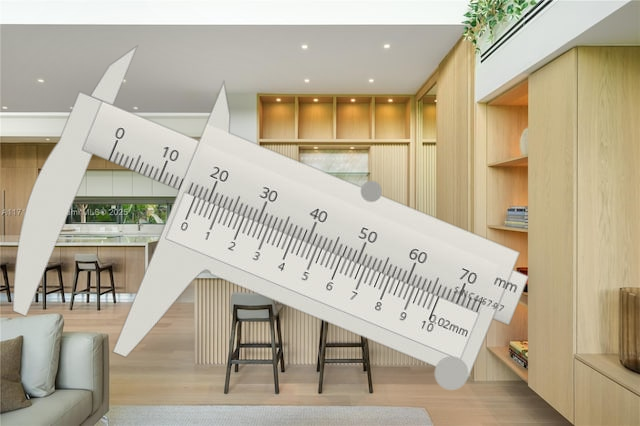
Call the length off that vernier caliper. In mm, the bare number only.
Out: 17.4
